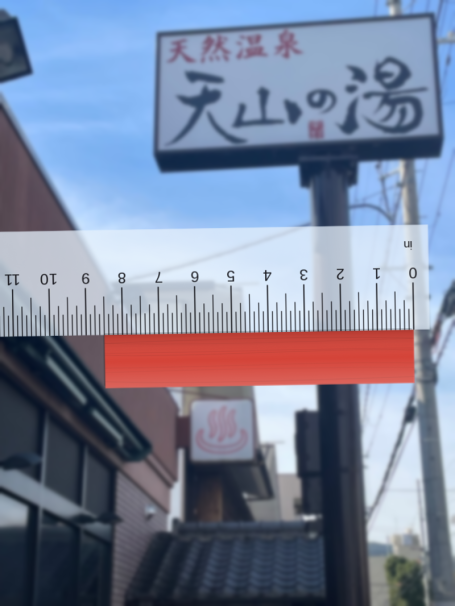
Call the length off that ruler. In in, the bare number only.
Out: 8.5
